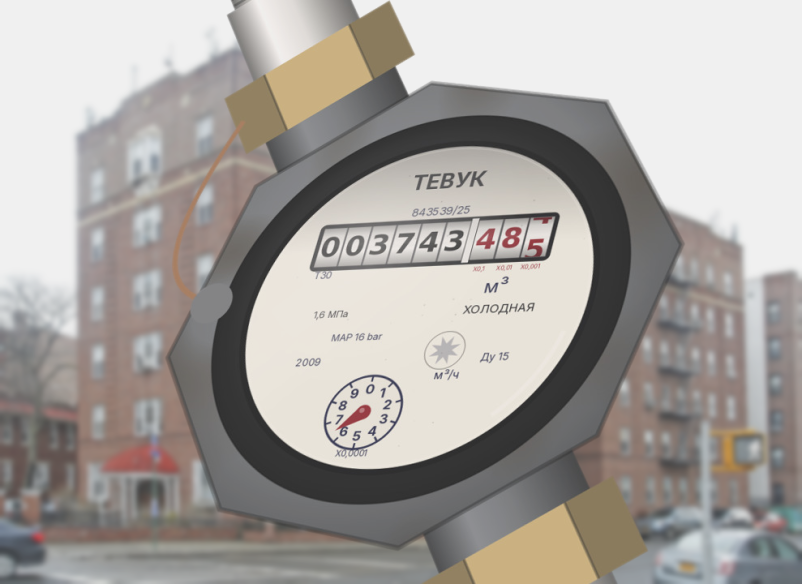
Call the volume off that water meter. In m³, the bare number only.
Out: 3743.4846
